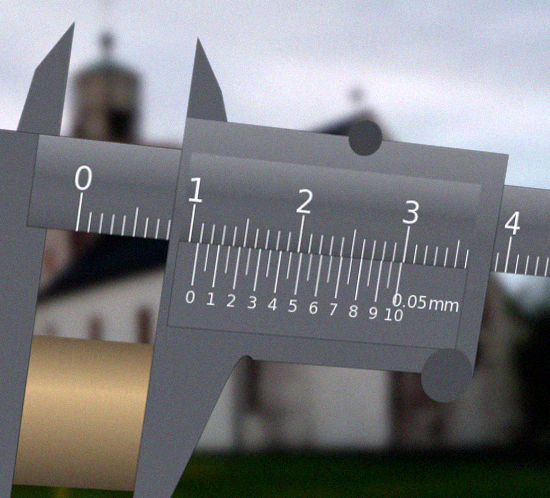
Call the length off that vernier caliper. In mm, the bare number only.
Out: 10.8
